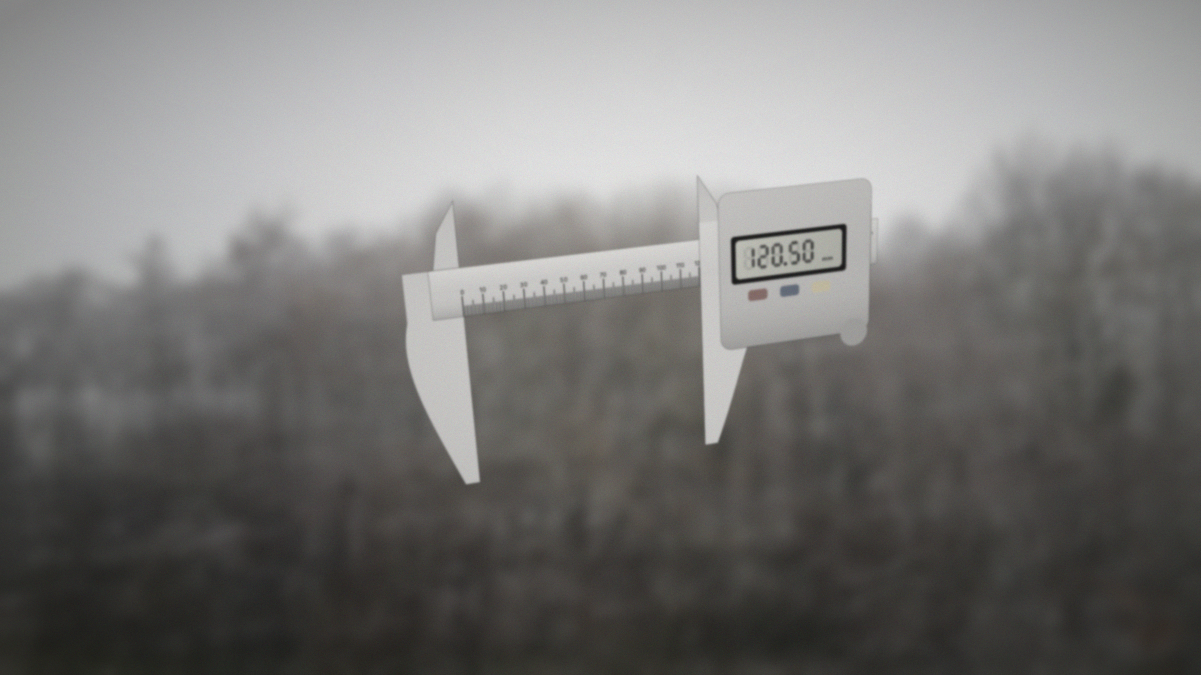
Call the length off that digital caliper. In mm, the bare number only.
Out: 120.50
